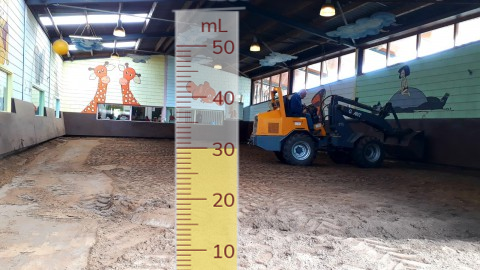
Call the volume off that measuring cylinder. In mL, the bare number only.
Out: 30
